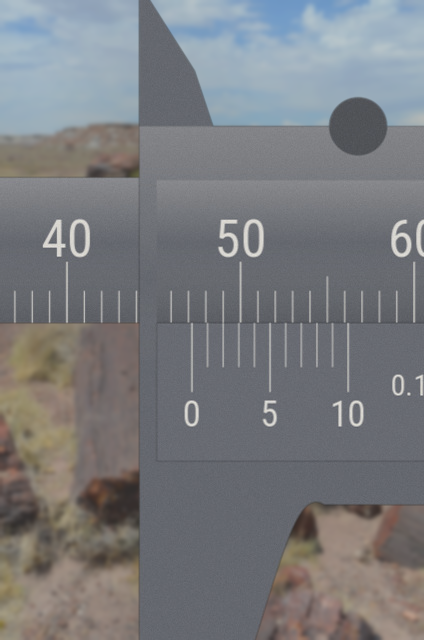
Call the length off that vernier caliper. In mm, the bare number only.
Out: 47.2
